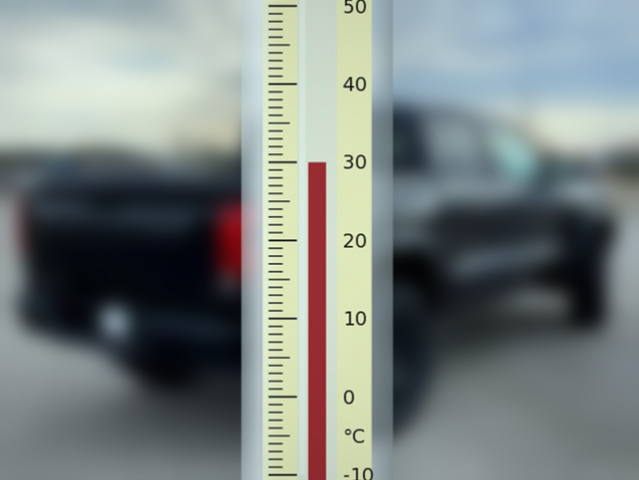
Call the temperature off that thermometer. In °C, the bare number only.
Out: 30
